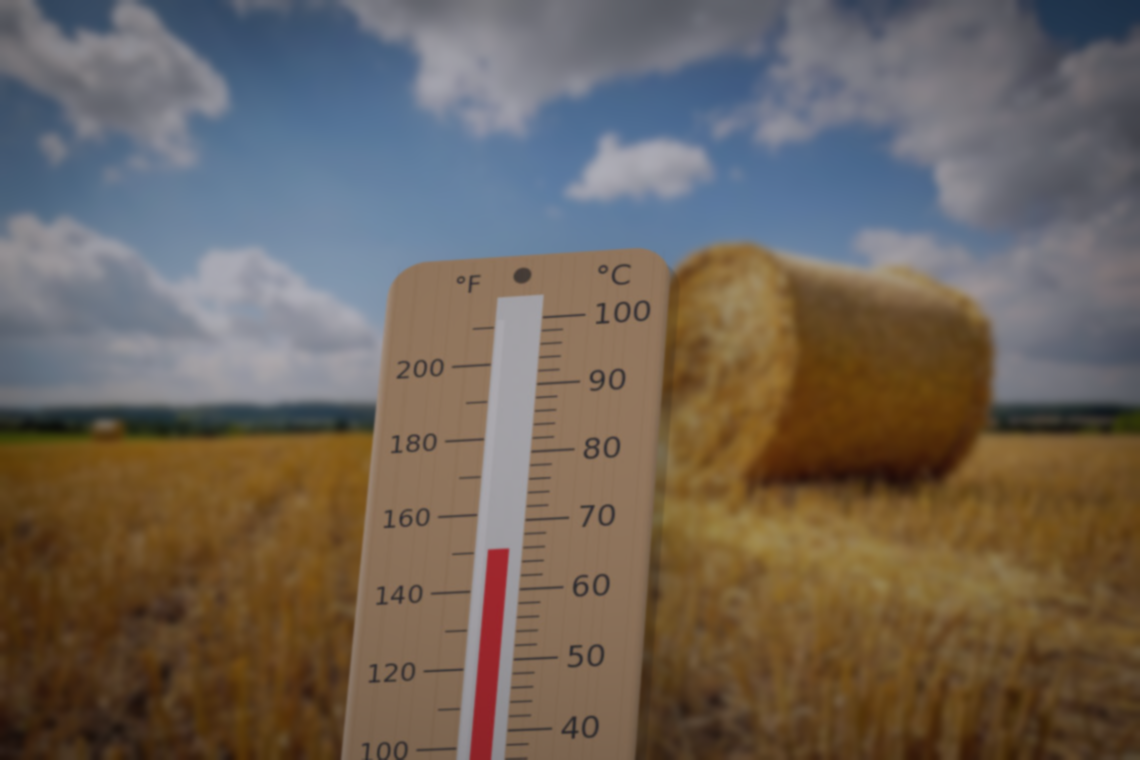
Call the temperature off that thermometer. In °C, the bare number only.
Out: 66
